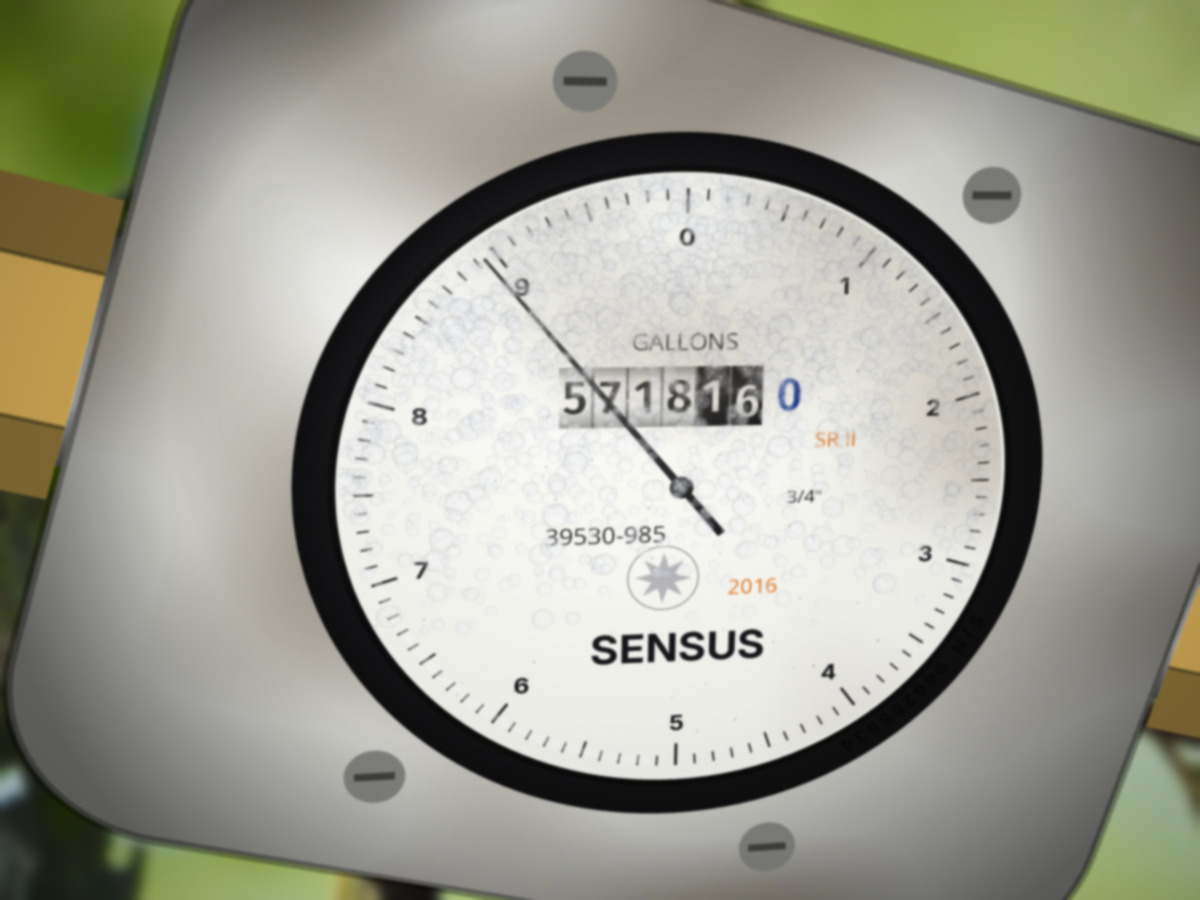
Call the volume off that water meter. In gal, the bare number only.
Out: 5718158.9
